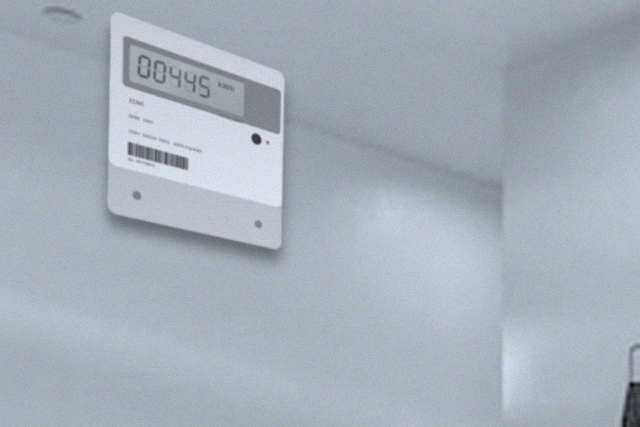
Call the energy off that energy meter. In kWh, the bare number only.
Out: 445
